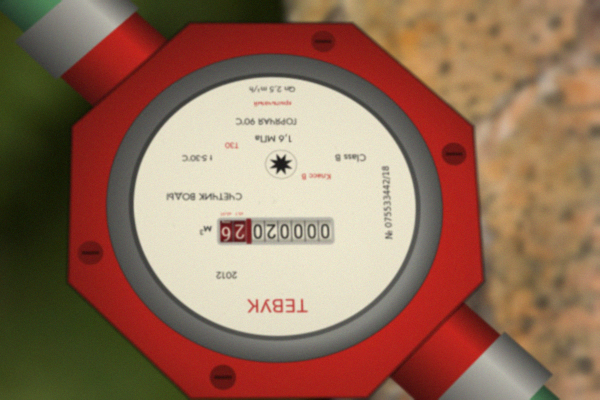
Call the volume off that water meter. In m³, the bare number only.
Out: 20.26
